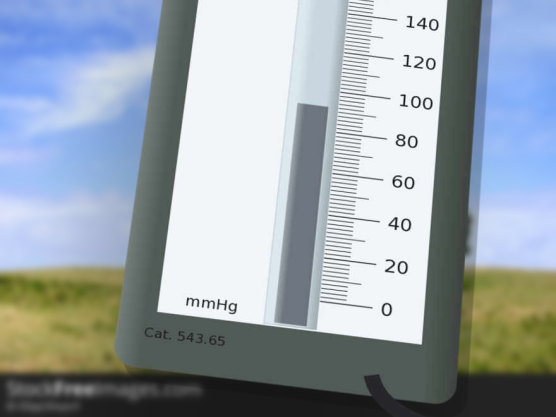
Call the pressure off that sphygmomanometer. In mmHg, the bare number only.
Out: 92
